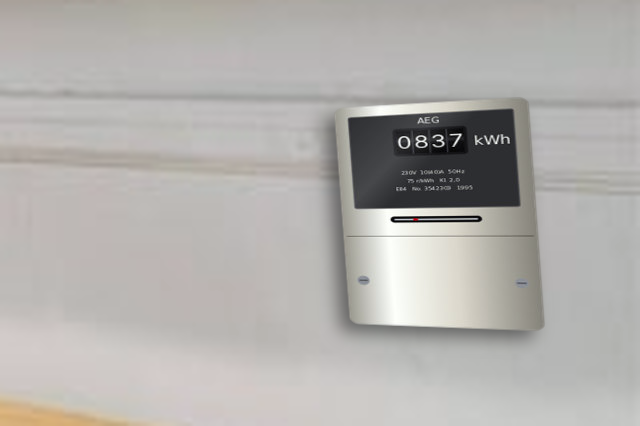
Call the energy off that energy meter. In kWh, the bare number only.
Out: 837
